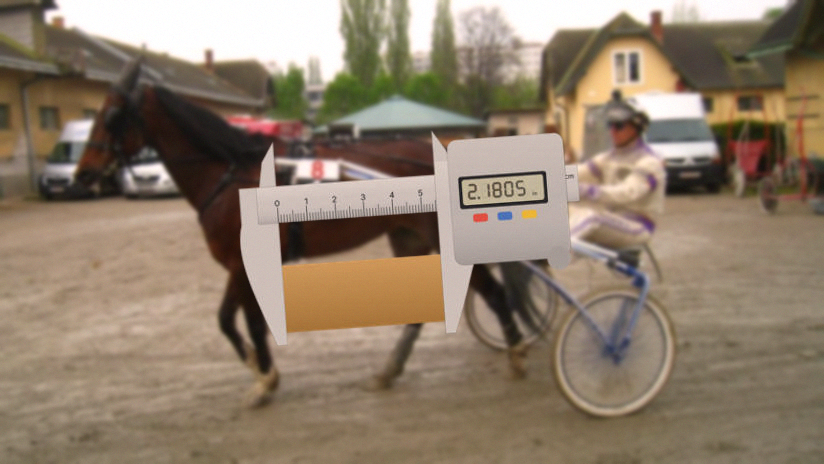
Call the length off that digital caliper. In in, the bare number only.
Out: 2.1805
